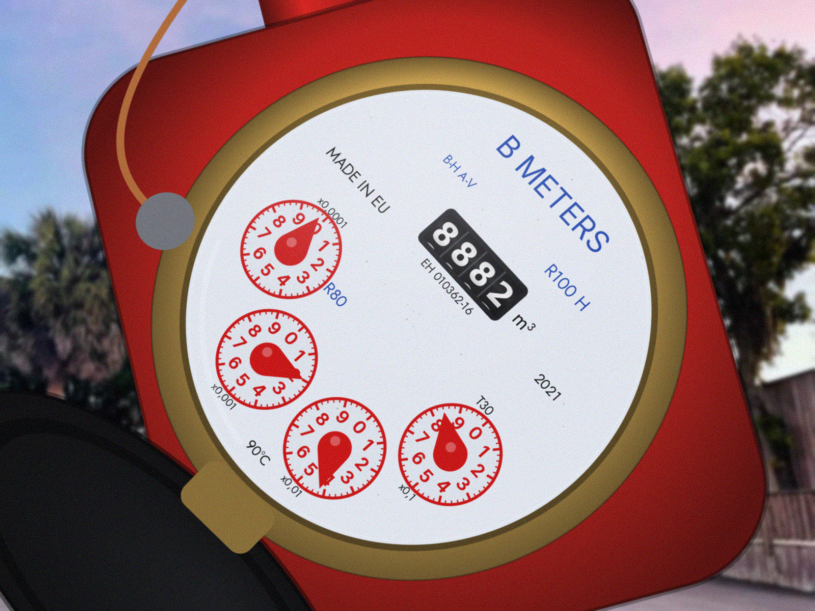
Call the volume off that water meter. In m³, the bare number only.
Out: 8882.8419
